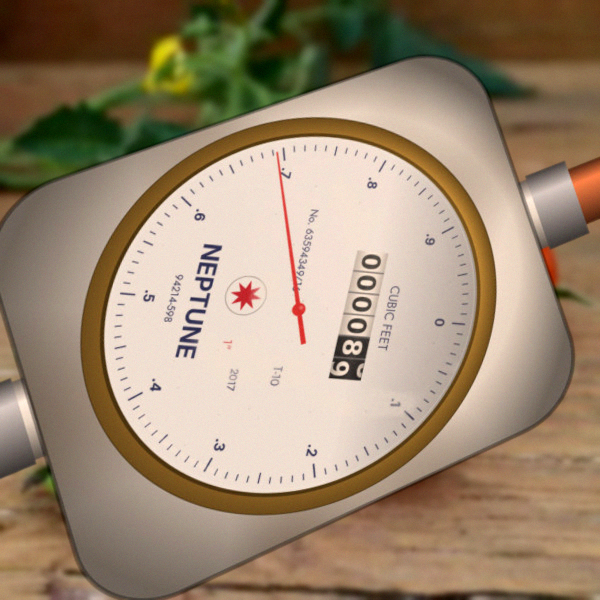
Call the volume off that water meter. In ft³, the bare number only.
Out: 88.69
